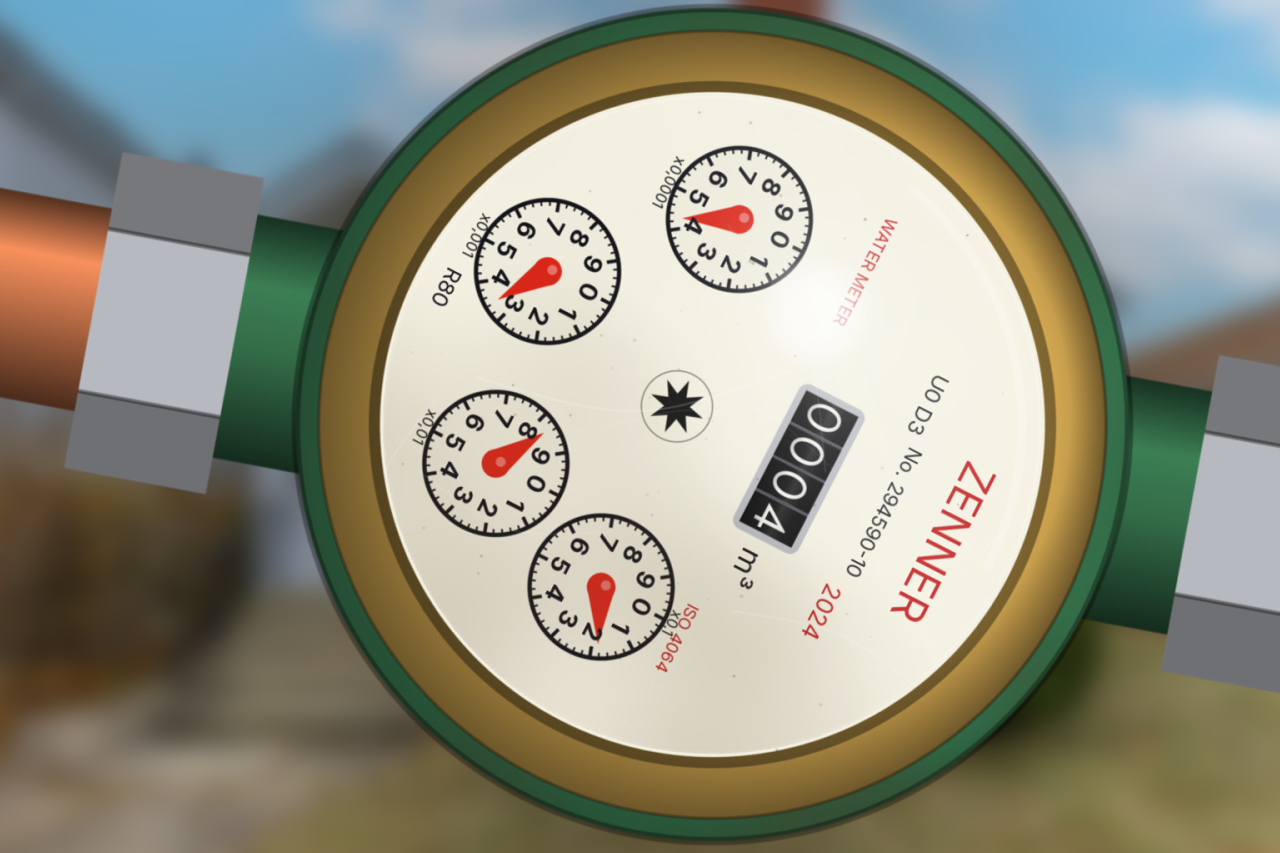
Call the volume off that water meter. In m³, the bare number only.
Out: 4.1834
